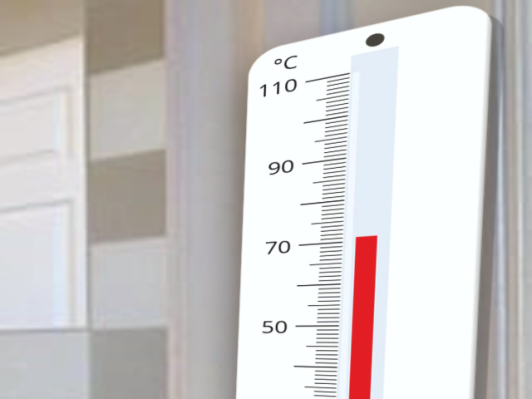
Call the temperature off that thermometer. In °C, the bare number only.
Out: 71
